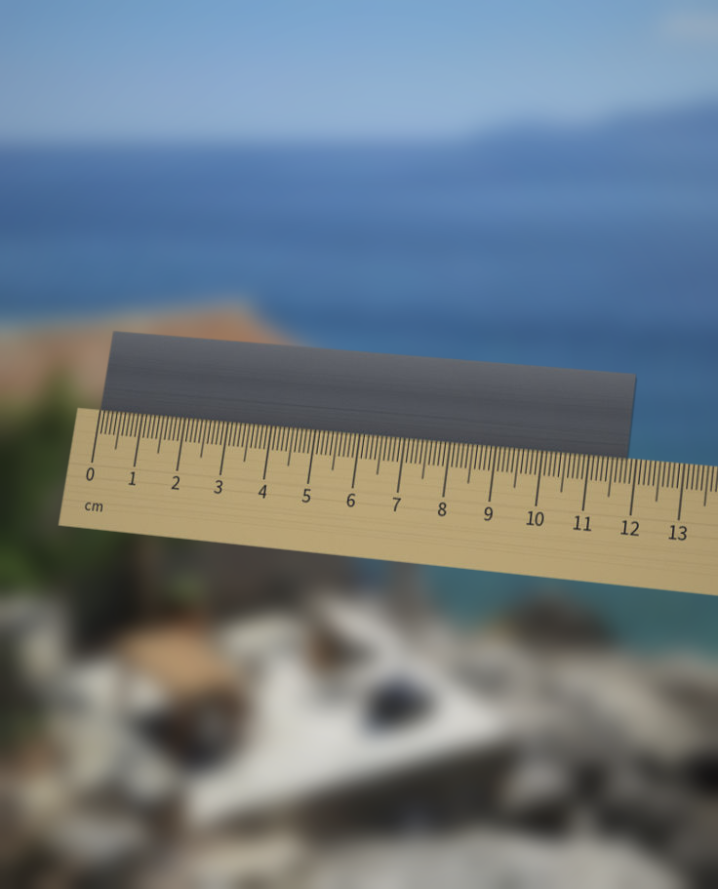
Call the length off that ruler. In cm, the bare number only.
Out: 11.8
